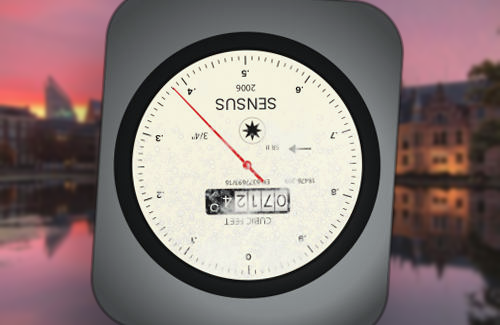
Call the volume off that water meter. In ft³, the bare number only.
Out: 71245.38
